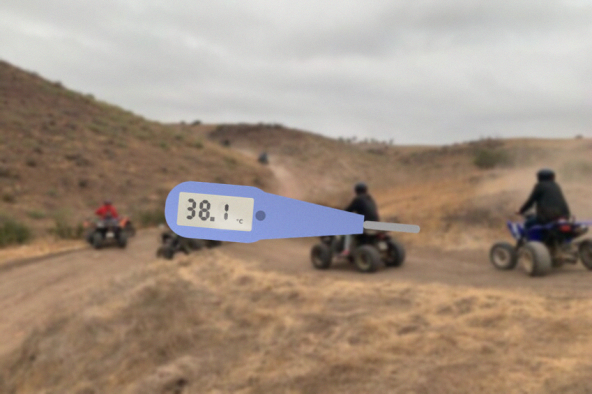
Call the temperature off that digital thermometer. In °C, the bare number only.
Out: 38.1
